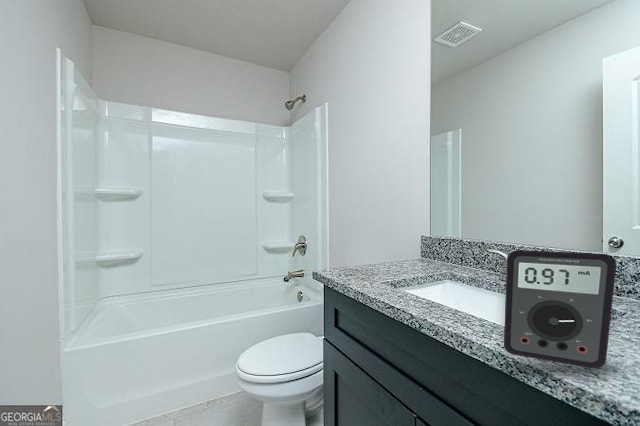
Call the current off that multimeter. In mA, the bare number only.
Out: 0.97
